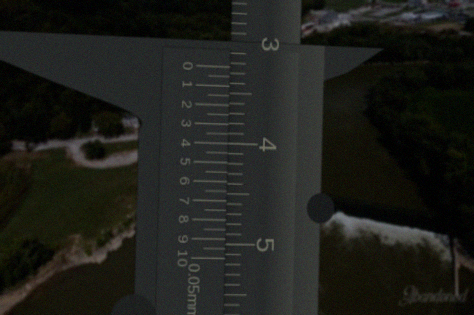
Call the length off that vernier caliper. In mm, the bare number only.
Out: 32.4
